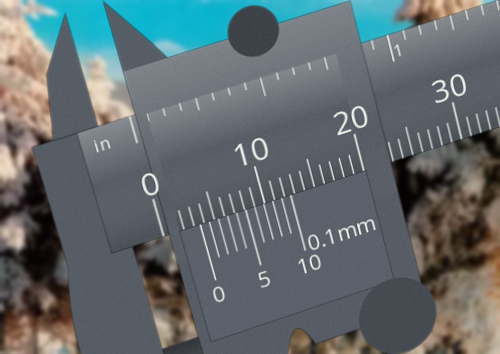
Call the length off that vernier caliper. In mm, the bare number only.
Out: 3.6
